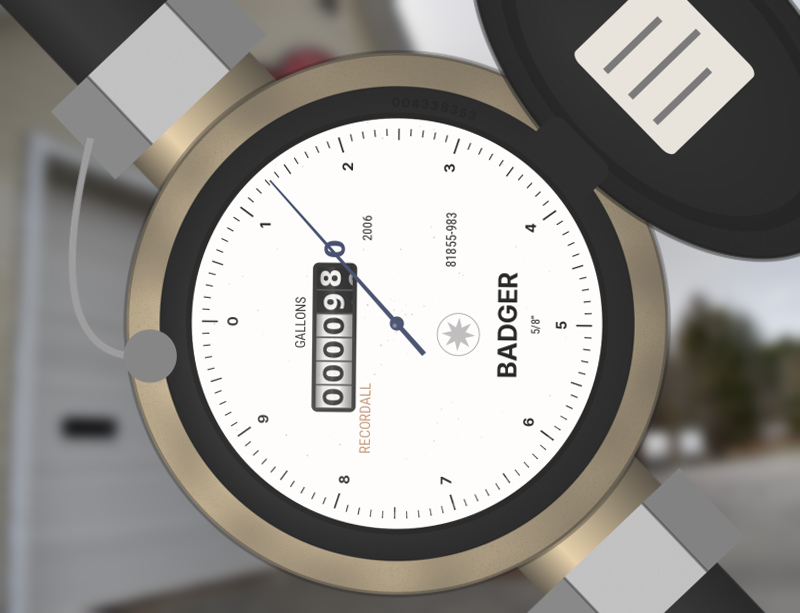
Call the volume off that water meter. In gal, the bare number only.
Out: 981.3
